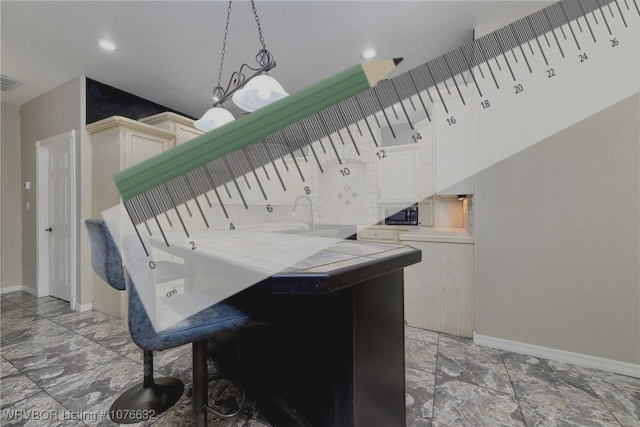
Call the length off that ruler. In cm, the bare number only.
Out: 15
